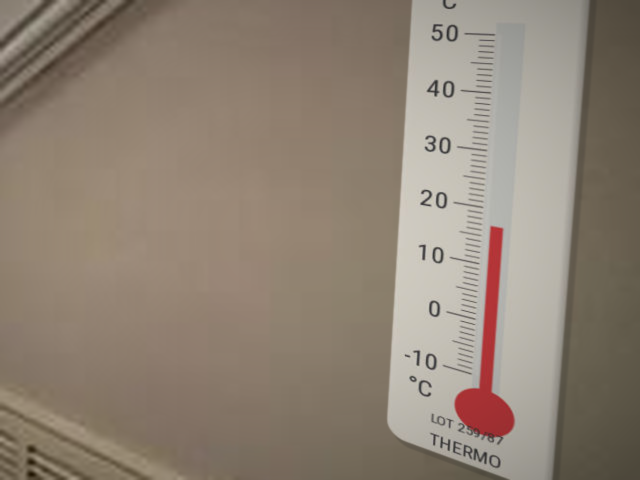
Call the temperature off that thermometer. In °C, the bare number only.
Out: 17
